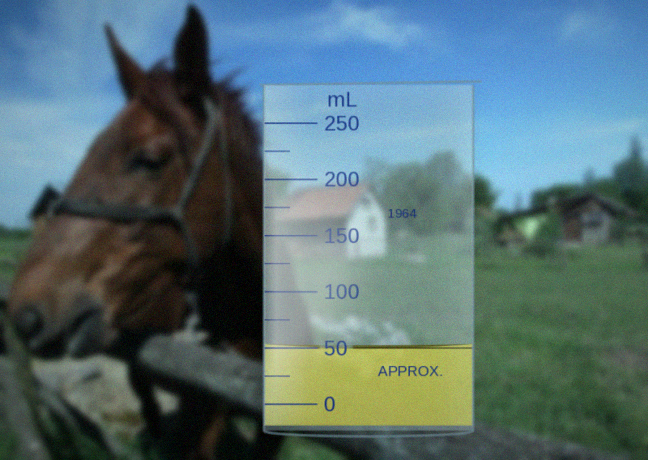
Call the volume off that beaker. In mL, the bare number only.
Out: 50
